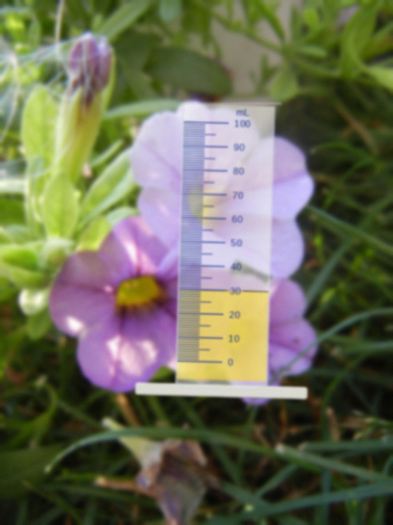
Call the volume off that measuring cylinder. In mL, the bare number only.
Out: 30
